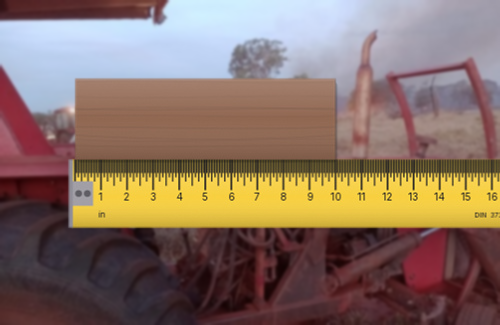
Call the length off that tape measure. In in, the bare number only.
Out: 10
